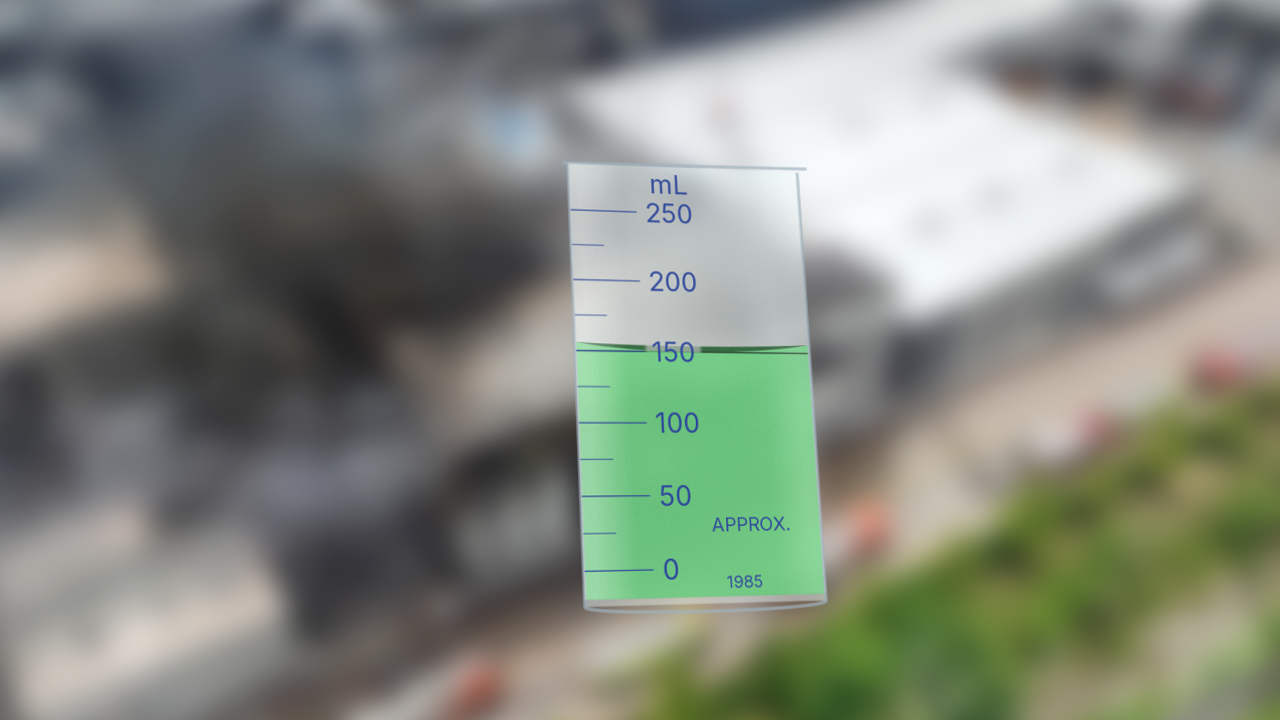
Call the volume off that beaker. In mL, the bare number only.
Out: 150
